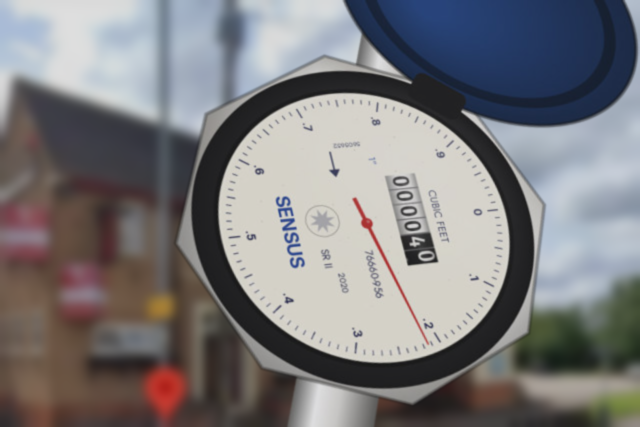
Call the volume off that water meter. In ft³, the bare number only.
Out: 40.21
